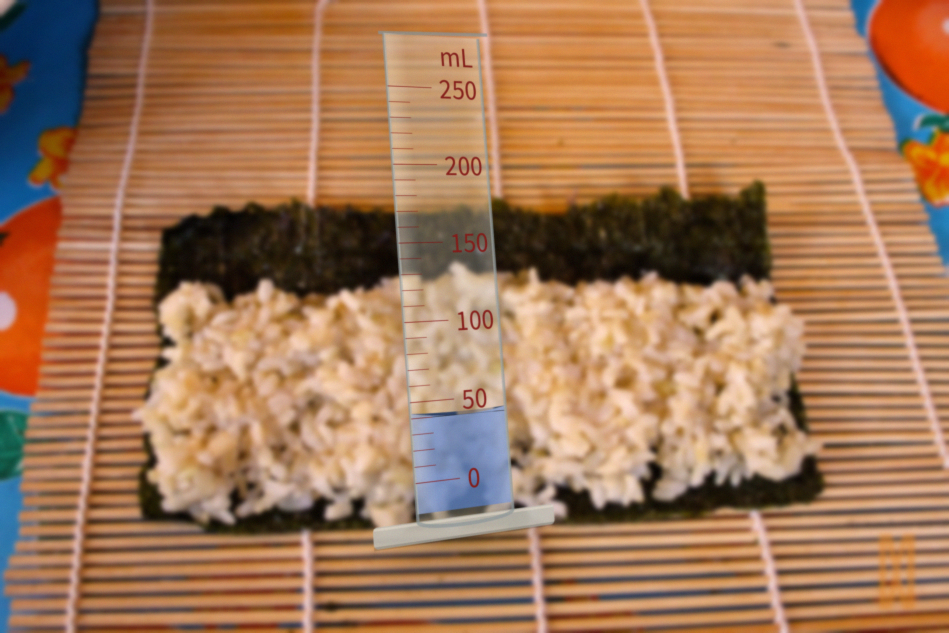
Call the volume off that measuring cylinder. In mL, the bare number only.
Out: 40
